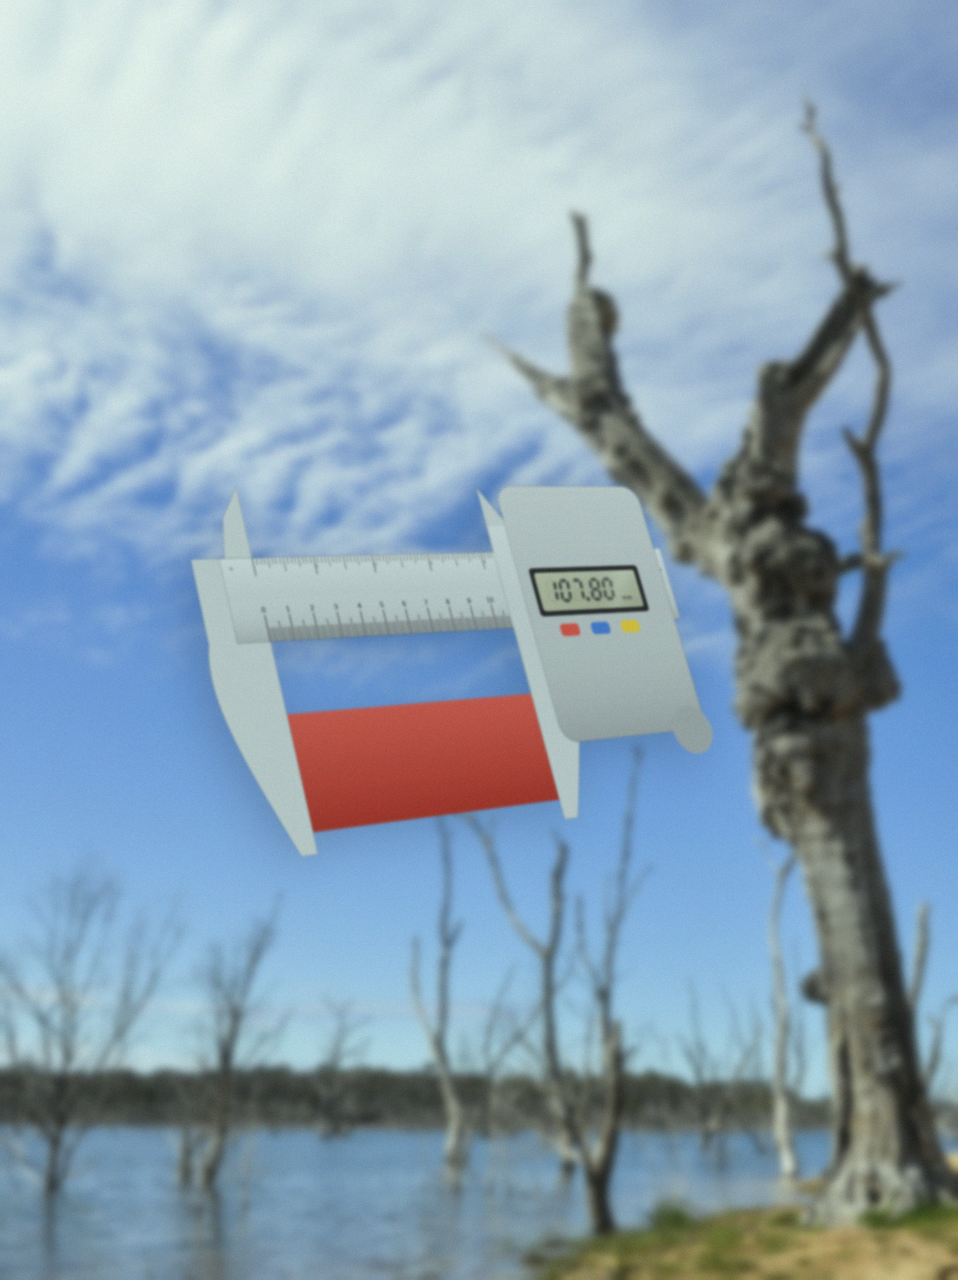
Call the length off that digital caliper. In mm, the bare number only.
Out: 107.80
